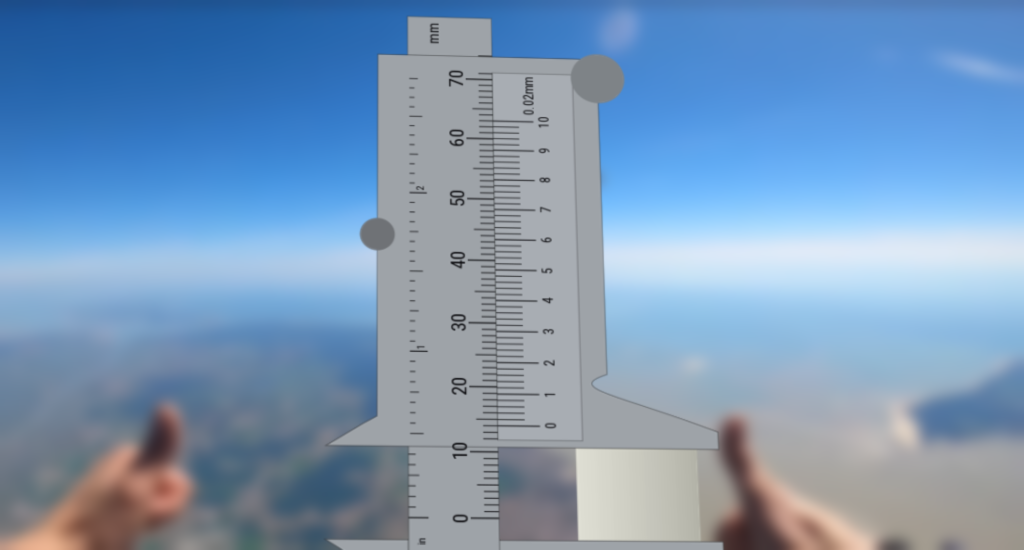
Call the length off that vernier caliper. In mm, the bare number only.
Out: 14.0
